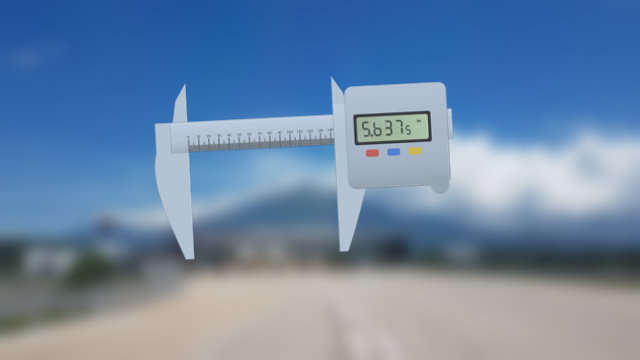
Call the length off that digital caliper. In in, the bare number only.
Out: 5.6375
